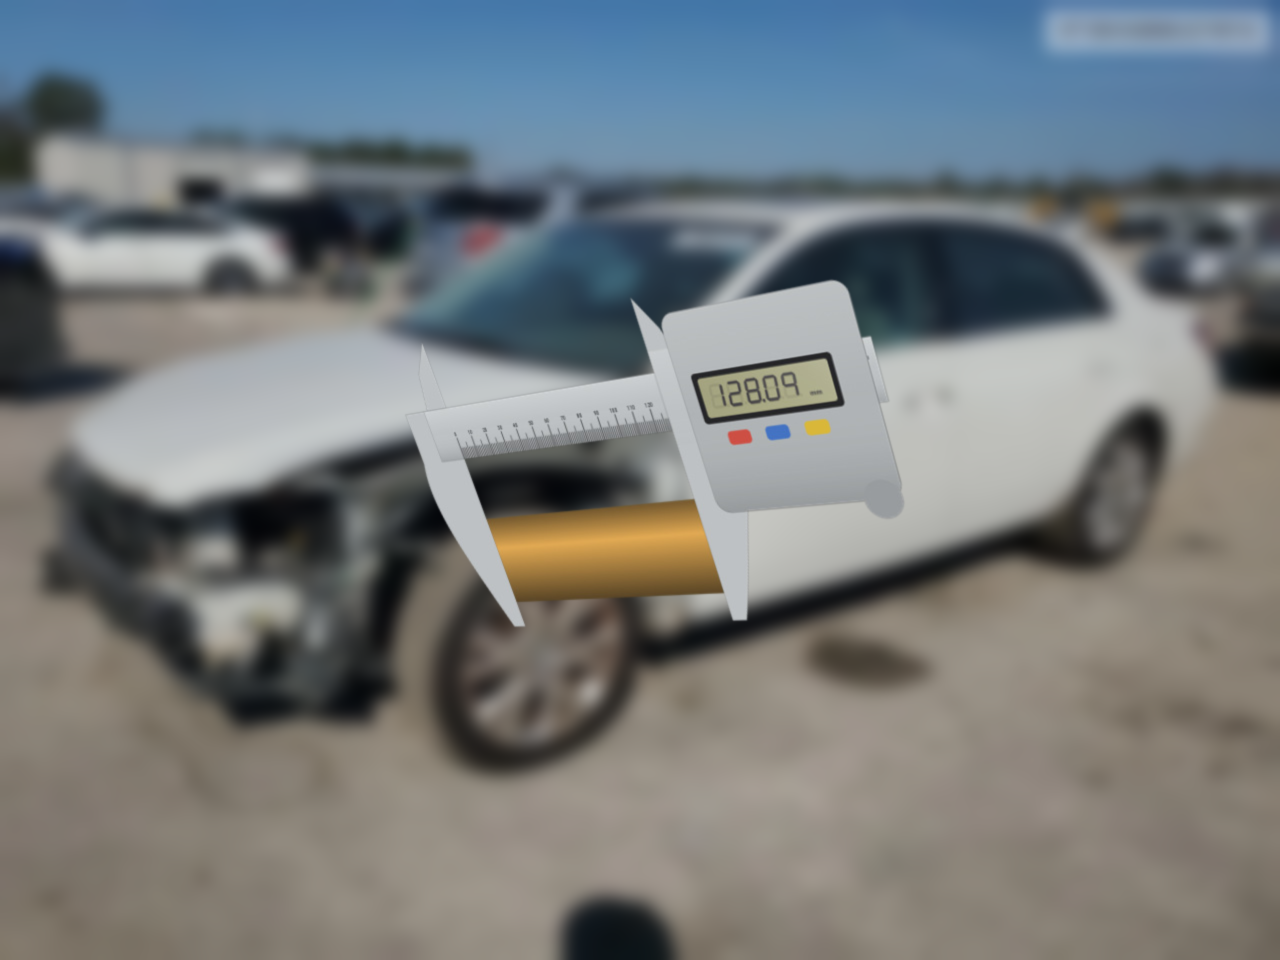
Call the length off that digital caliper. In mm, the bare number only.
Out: 128.09
